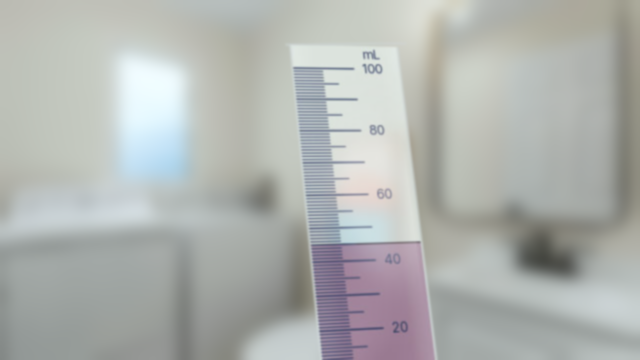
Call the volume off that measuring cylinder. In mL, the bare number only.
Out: 45
